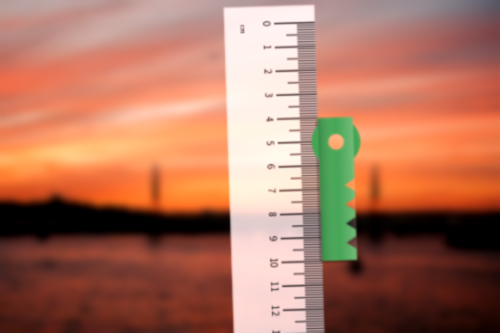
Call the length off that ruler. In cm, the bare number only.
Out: 6
